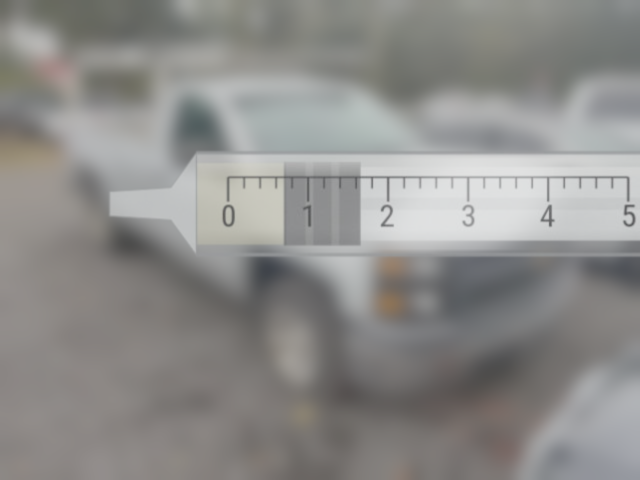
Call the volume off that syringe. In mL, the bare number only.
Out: 0.7
